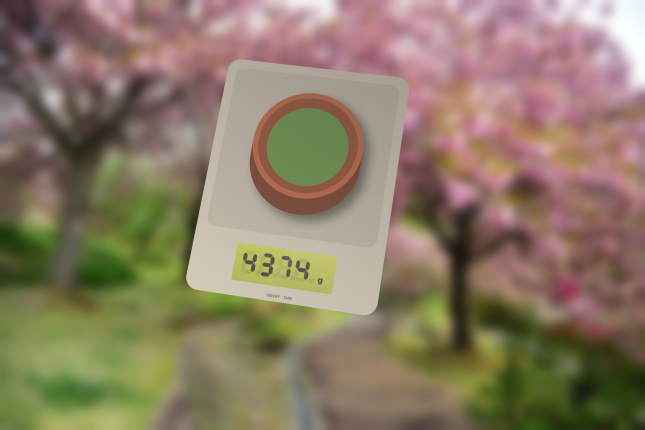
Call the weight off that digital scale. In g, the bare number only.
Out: 4374
